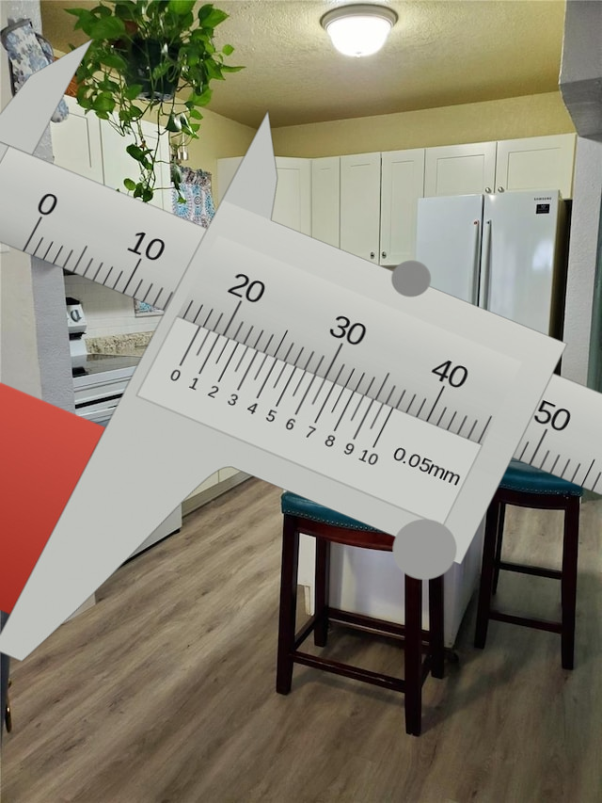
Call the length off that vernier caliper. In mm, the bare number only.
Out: 17.7
